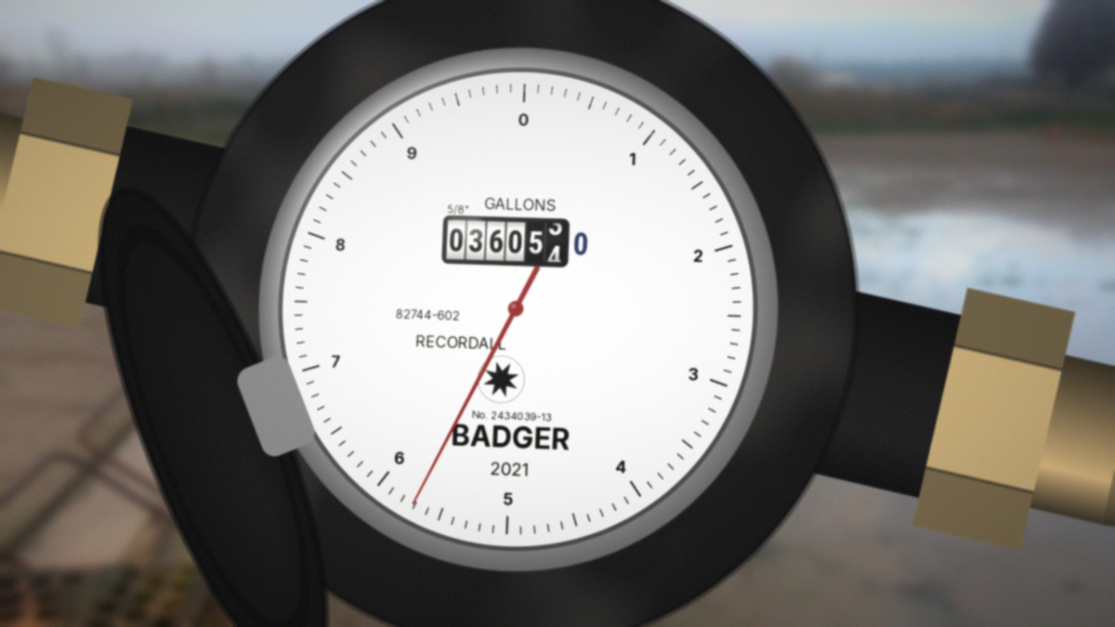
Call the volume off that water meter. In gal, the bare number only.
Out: 360535.7
